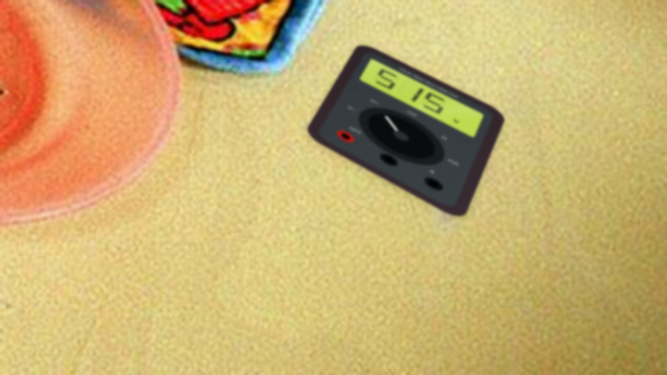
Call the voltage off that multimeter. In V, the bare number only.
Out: 515
